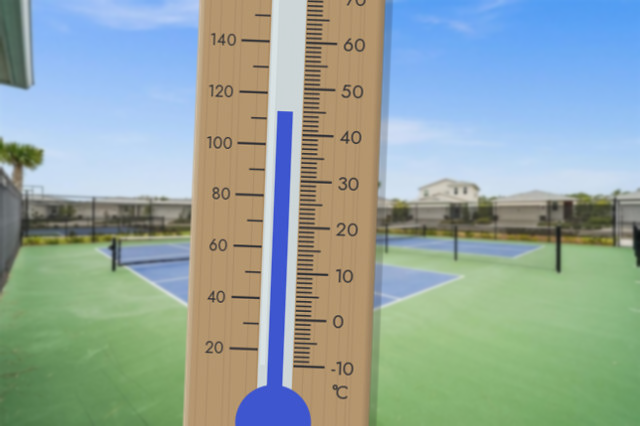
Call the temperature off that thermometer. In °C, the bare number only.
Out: 45
